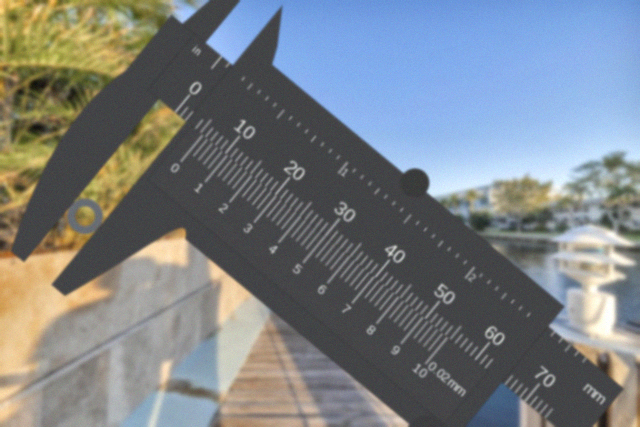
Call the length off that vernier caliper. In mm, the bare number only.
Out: 5.5
